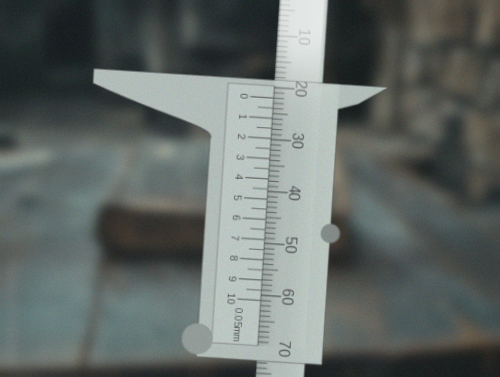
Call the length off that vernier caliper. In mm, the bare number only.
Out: 22.0
